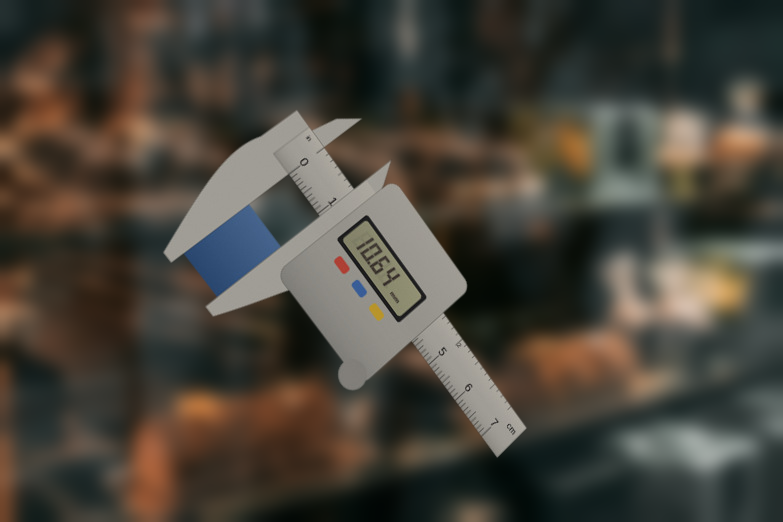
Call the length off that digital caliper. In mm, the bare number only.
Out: 10.64
